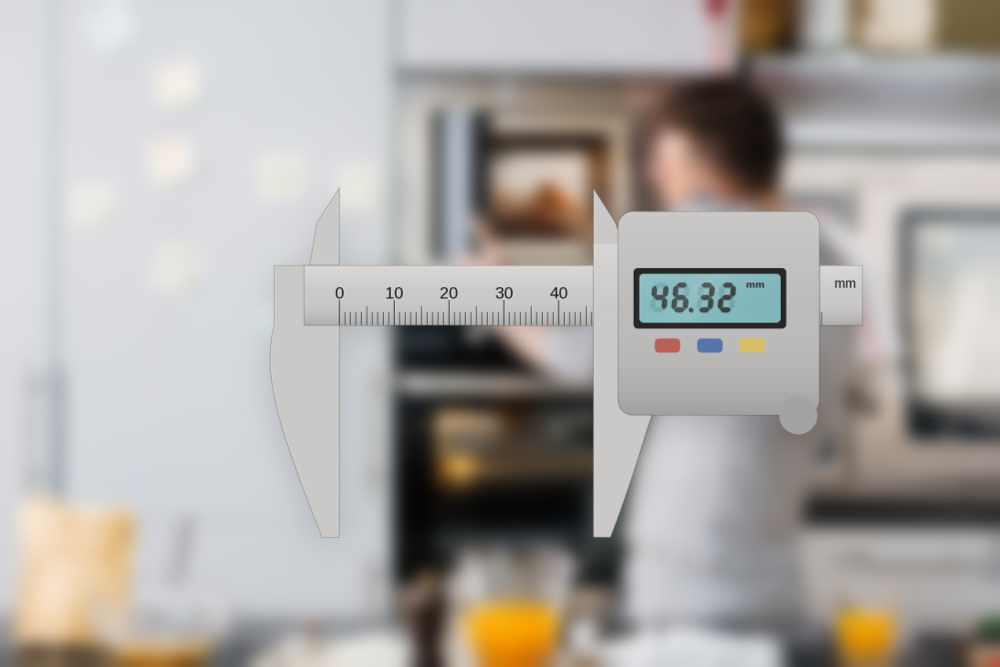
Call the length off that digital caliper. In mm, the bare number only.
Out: 46.32
